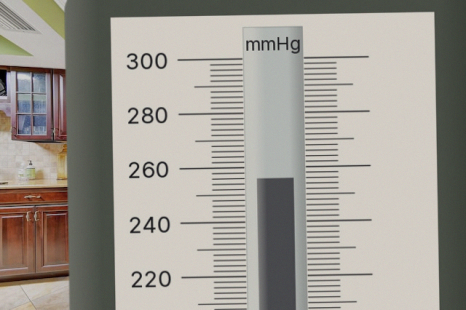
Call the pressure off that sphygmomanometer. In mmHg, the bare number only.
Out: 256
